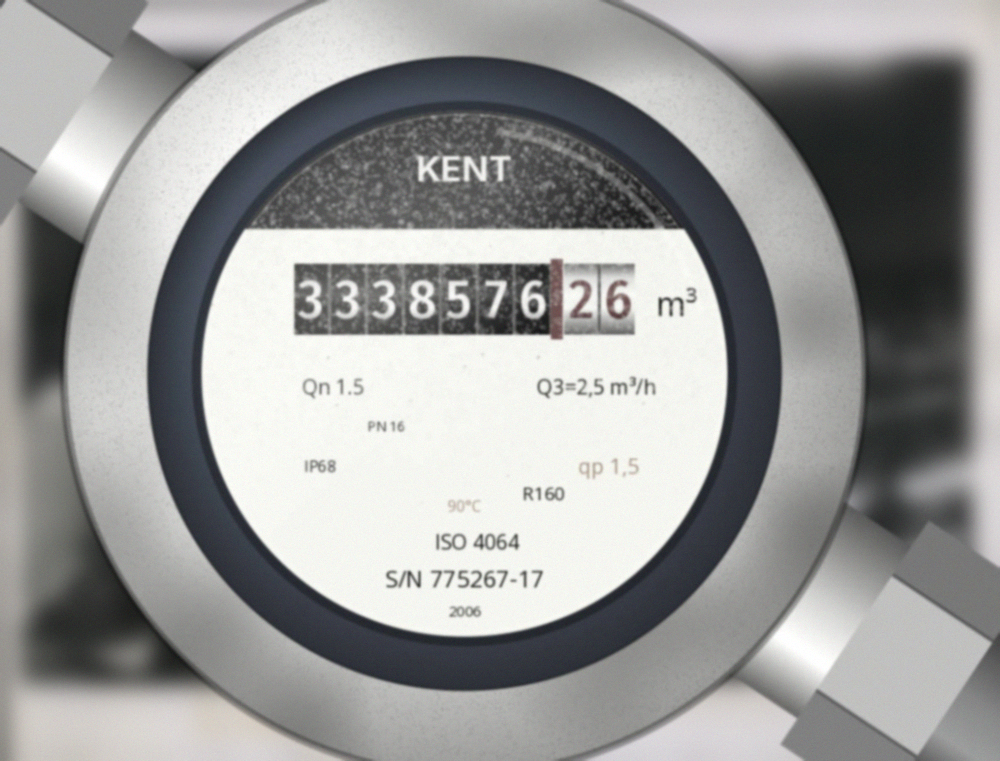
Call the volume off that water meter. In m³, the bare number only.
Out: 3338576.26
